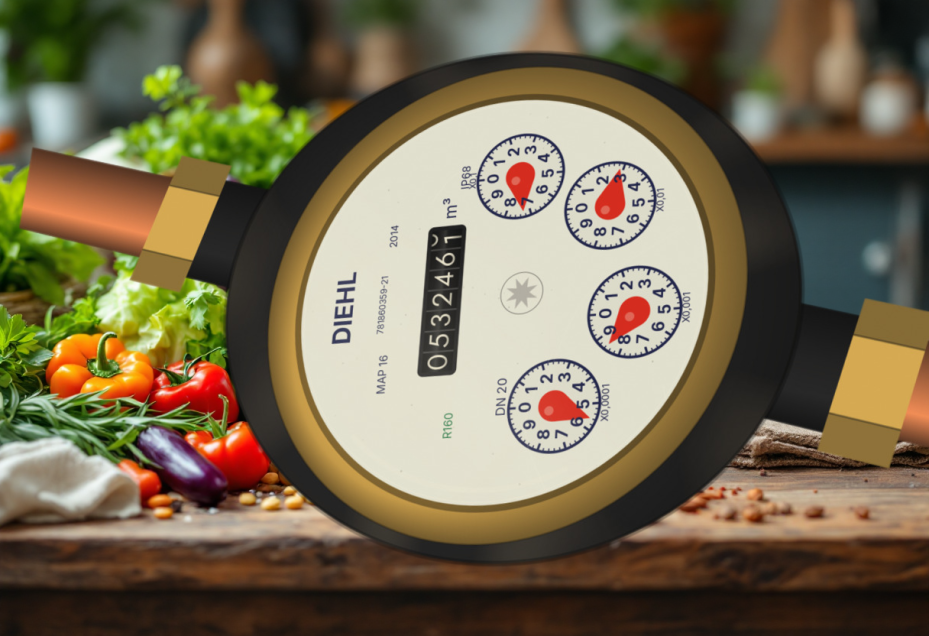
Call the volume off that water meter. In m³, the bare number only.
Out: 532460.7285
